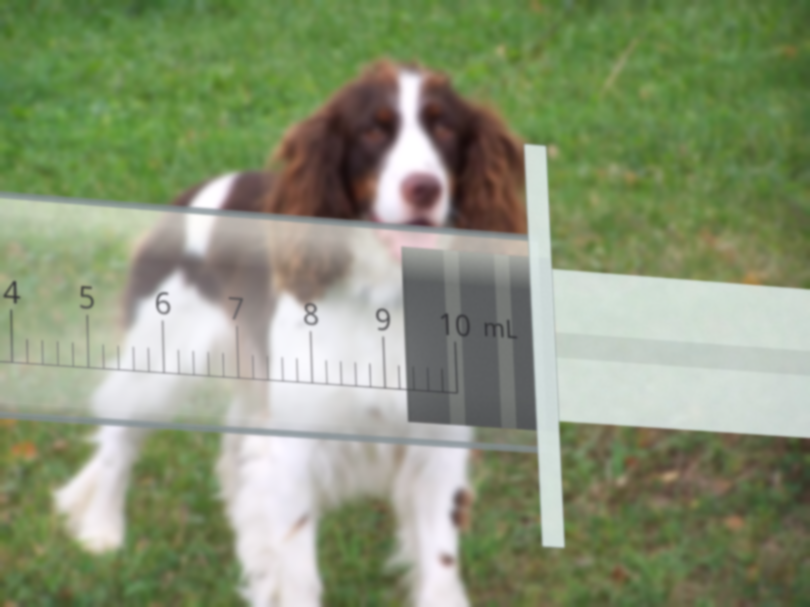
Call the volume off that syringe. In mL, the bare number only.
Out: 9.3
